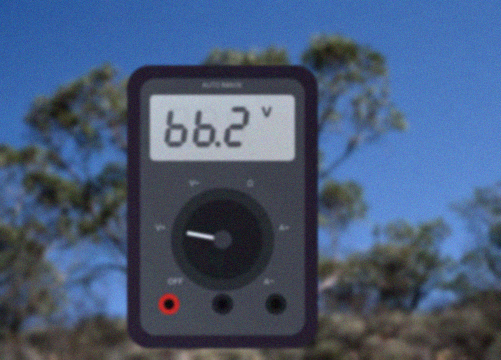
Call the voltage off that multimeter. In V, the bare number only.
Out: 66.2
